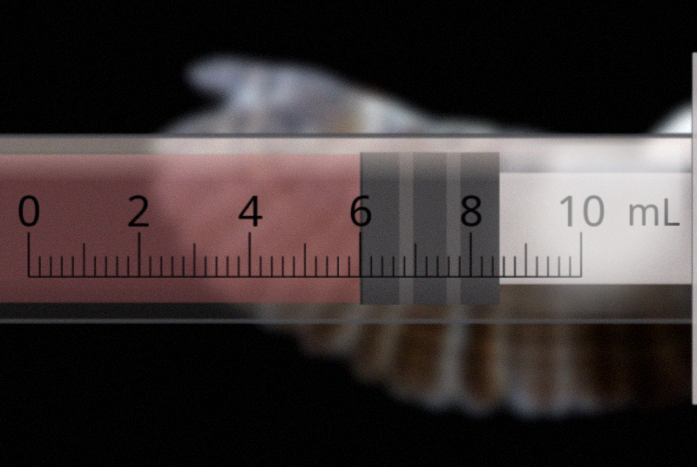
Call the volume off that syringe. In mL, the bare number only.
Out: 6
